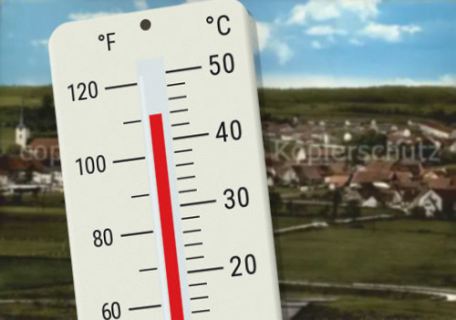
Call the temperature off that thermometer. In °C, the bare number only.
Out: 44
